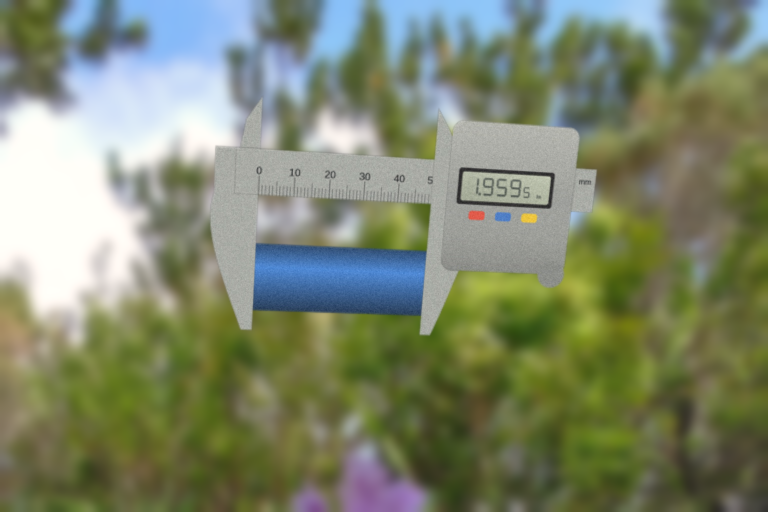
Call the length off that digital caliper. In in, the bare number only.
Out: 1.9595
